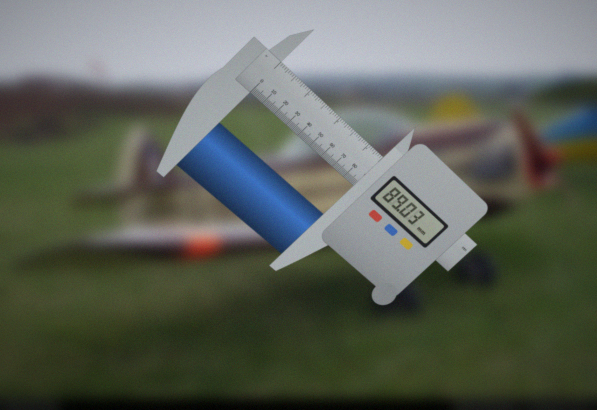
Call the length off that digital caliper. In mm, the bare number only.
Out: 89.03
